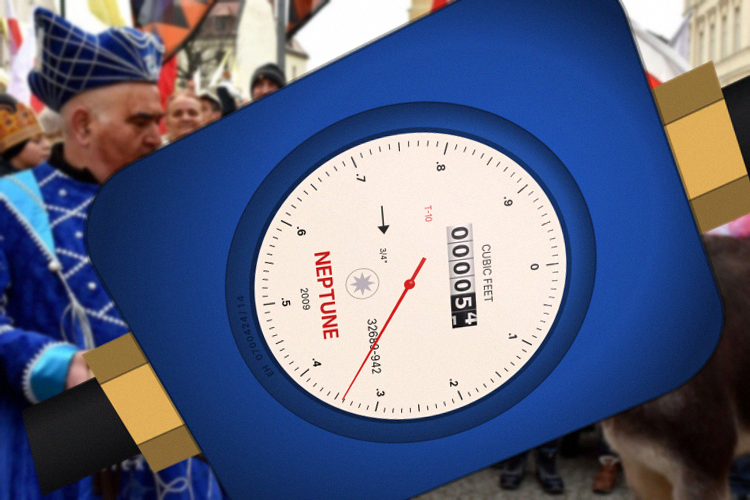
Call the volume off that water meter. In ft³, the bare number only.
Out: 54.34
